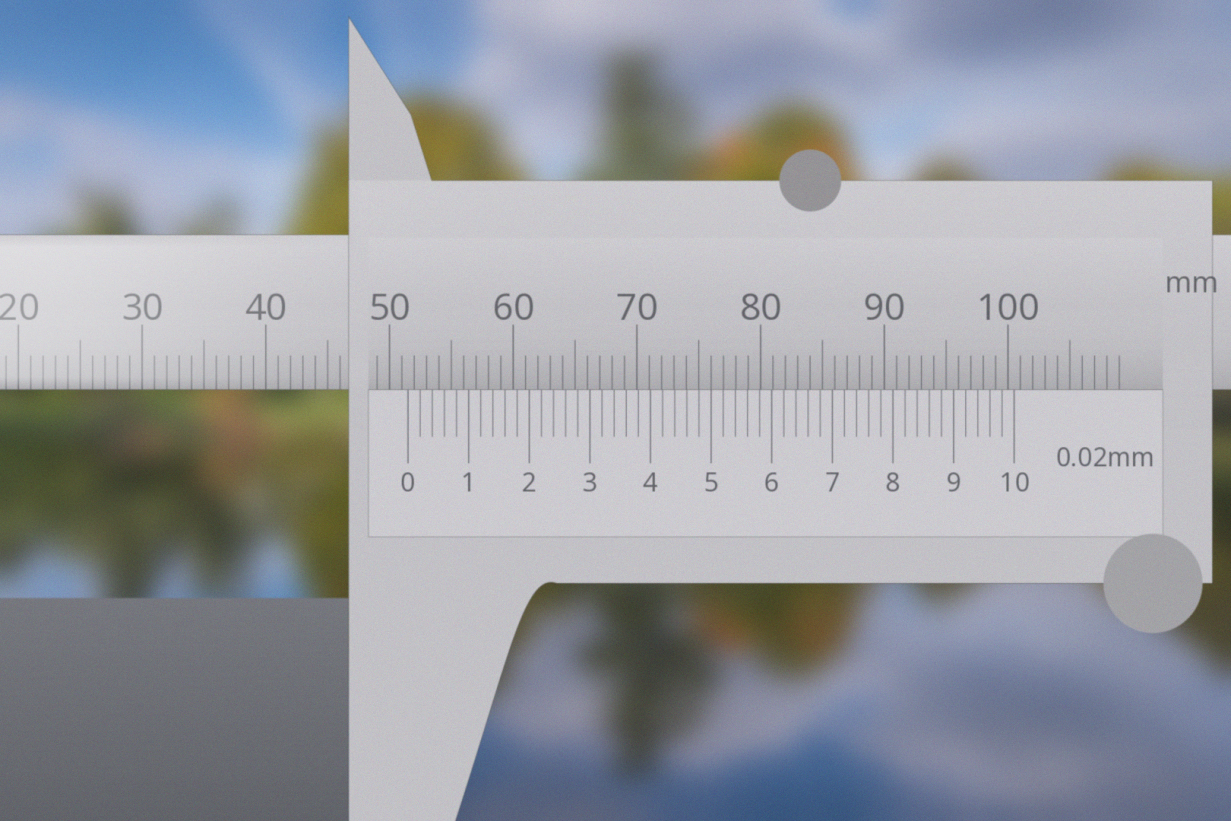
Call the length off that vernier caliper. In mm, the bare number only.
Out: 51.5
